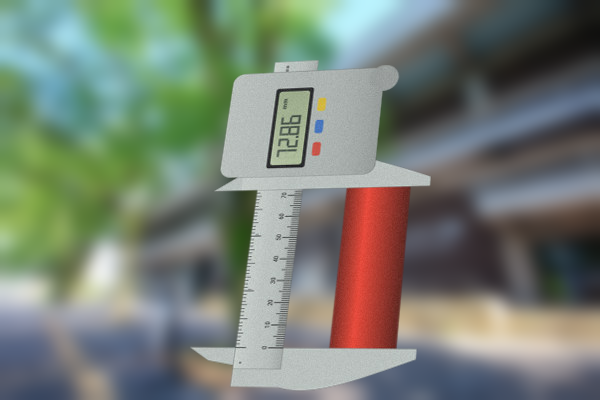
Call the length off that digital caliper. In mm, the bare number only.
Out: 72.86
